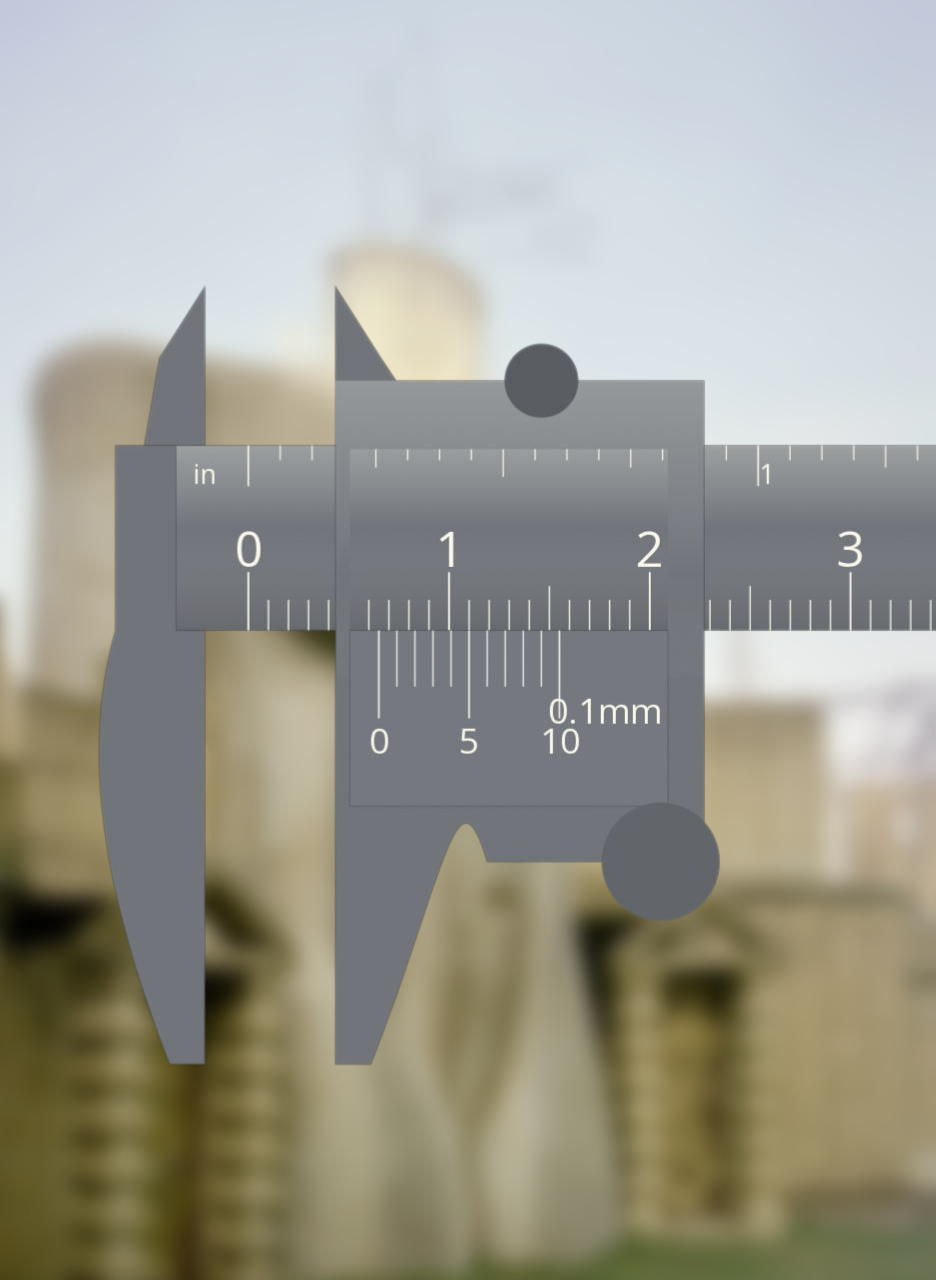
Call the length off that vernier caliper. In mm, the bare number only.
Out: 6.5
